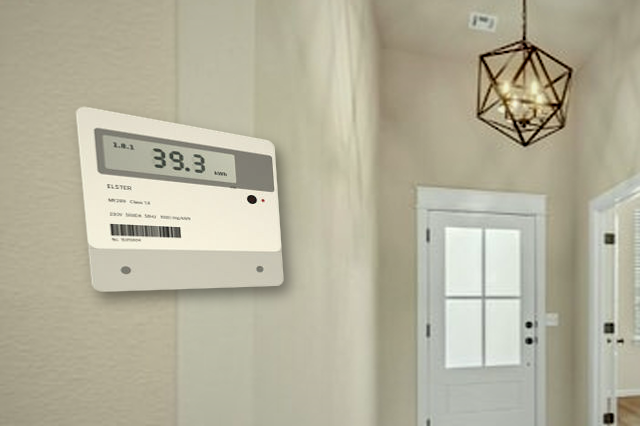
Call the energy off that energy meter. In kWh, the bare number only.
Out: 39.3
